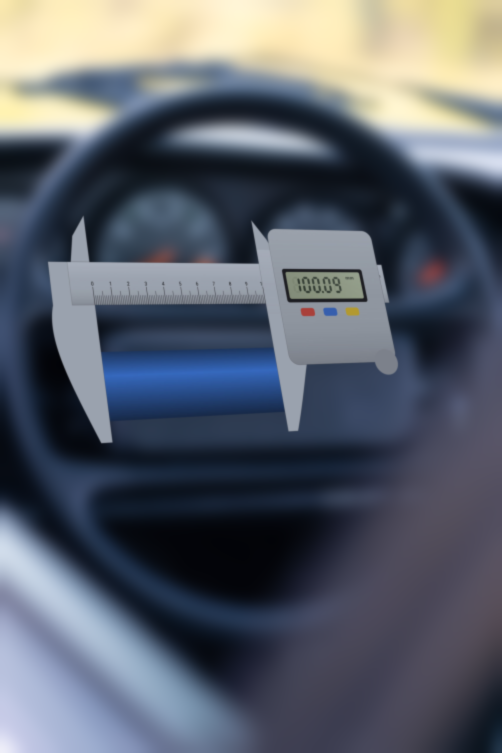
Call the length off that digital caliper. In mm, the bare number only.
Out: 100.09
